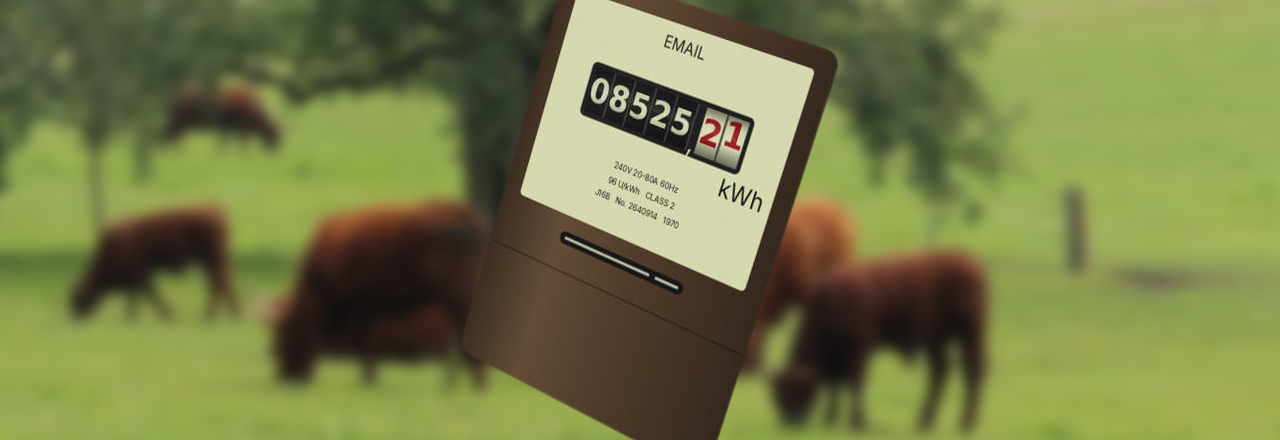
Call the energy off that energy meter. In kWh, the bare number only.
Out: 8525.21
